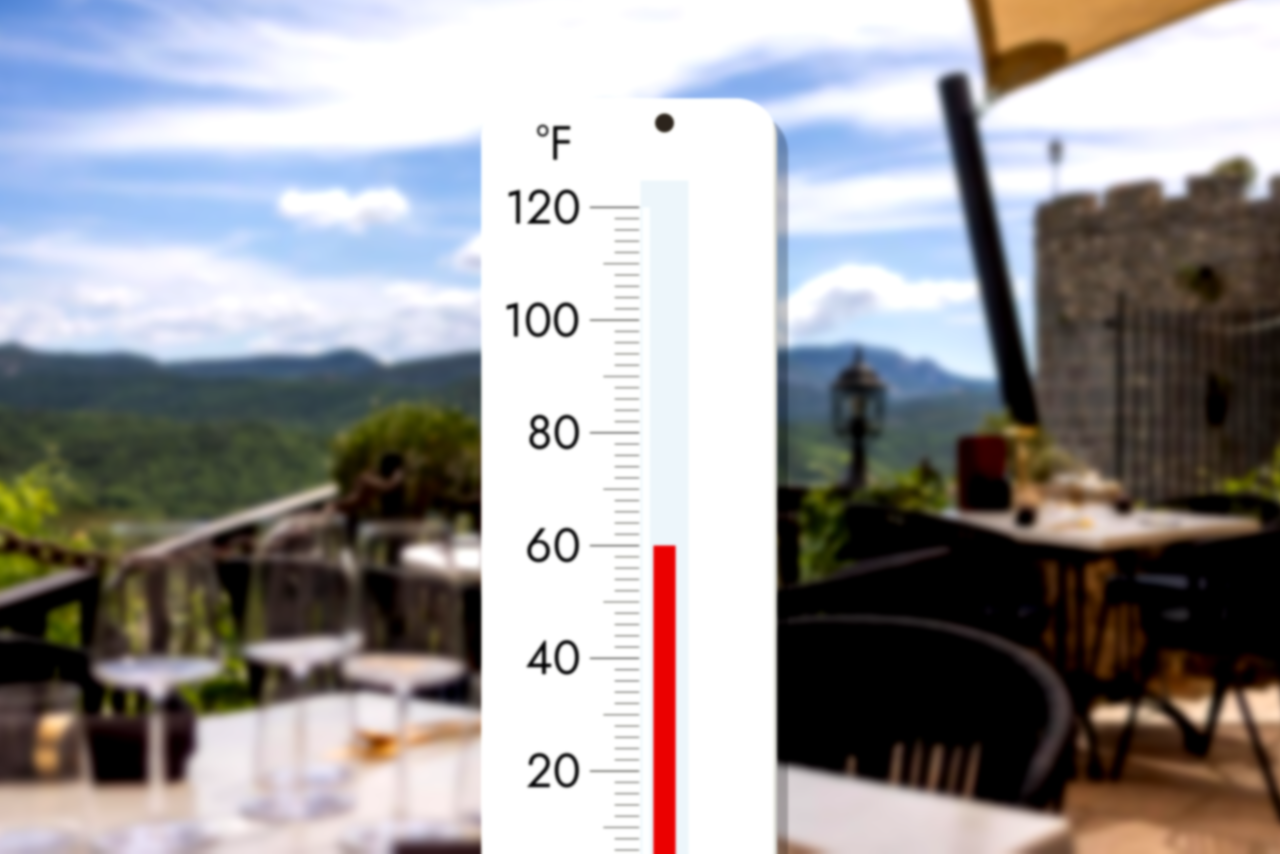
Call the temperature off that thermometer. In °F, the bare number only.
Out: 60
